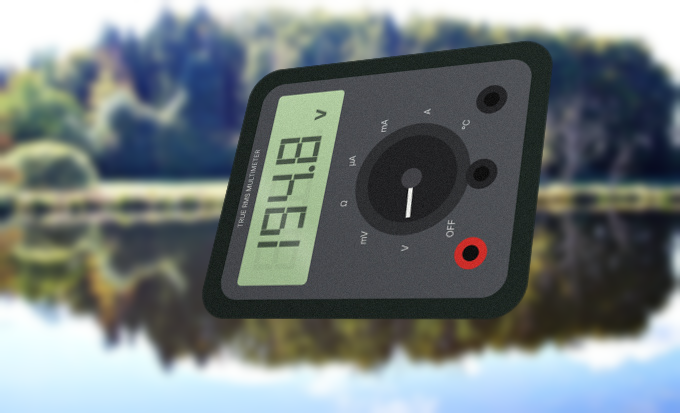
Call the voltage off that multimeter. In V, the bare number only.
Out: 194.8
